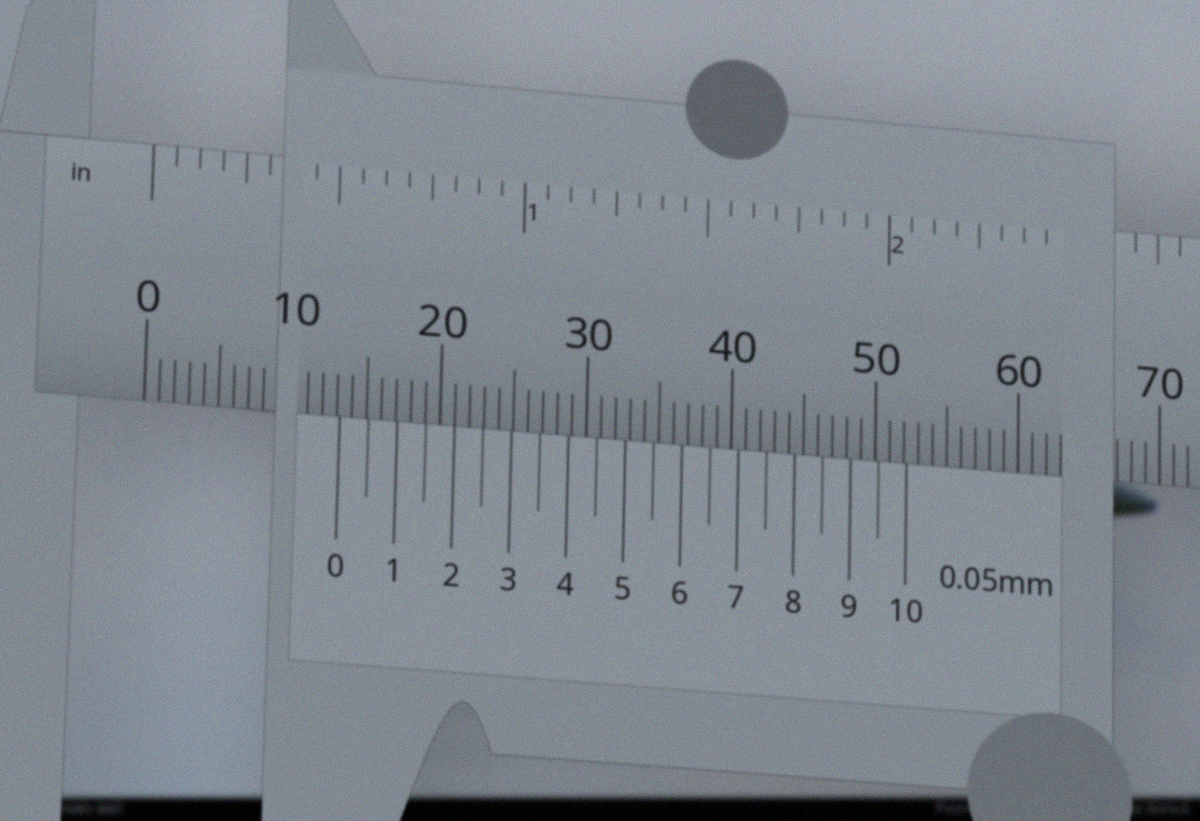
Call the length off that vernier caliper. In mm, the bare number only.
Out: 13.2
